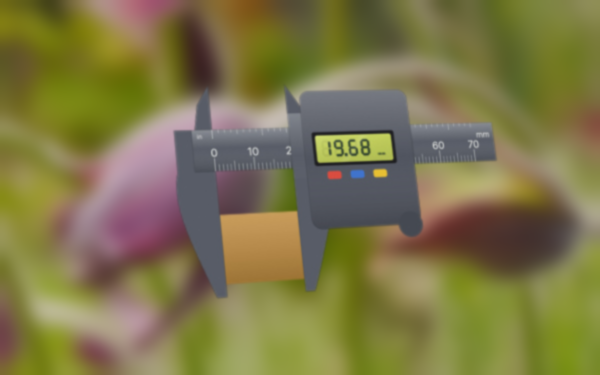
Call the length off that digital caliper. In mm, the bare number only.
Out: 19.68
